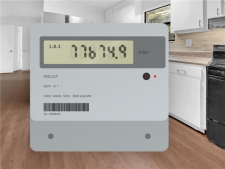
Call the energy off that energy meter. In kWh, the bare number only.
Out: 77674.9
